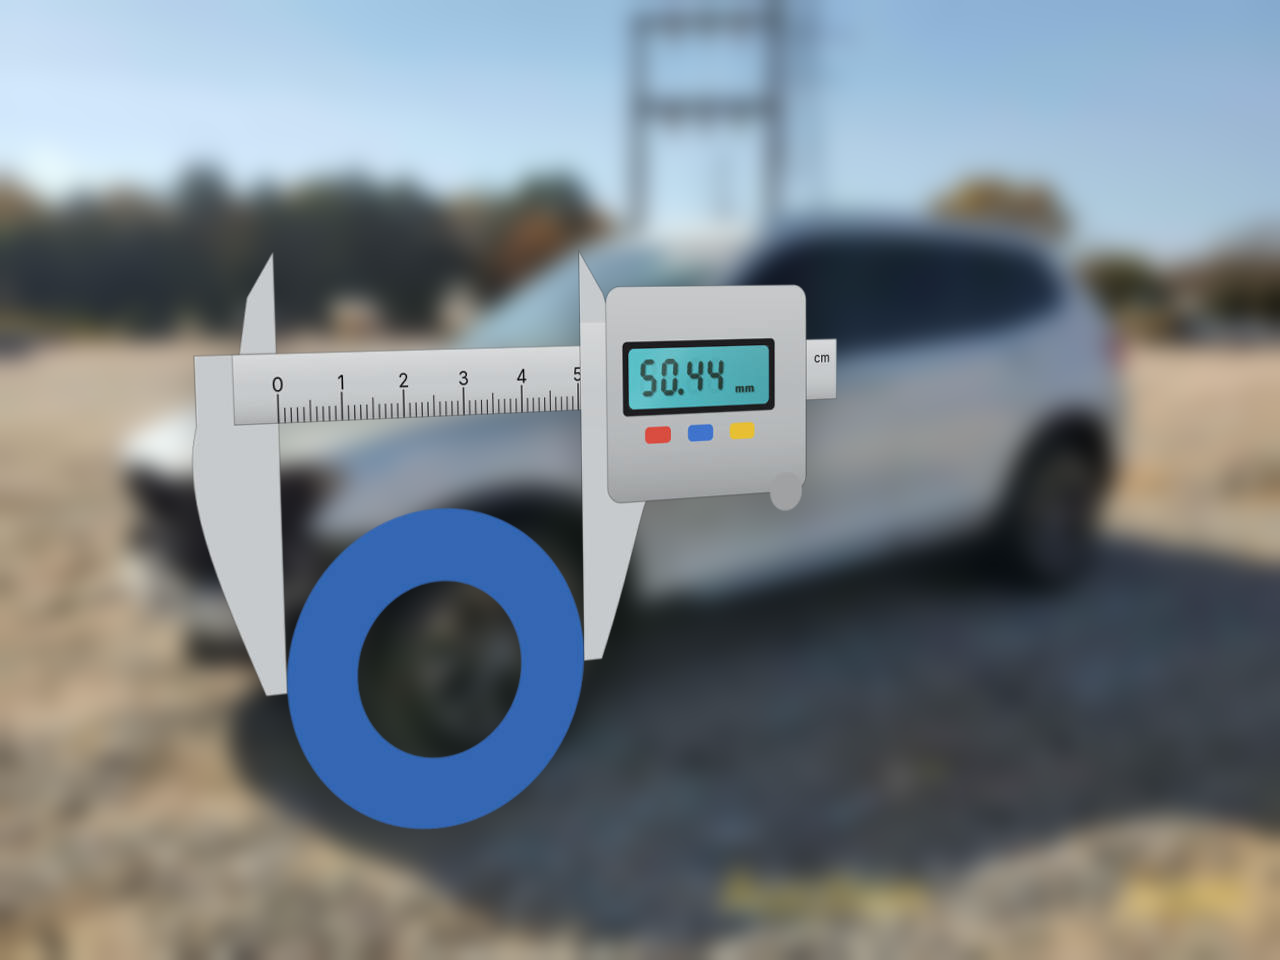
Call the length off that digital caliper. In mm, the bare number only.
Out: 50.44
